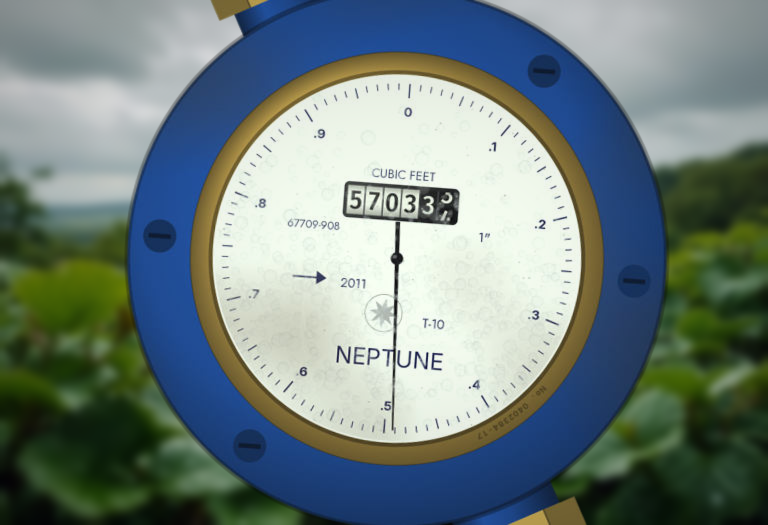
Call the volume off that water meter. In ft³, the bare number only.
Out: 570333.49
